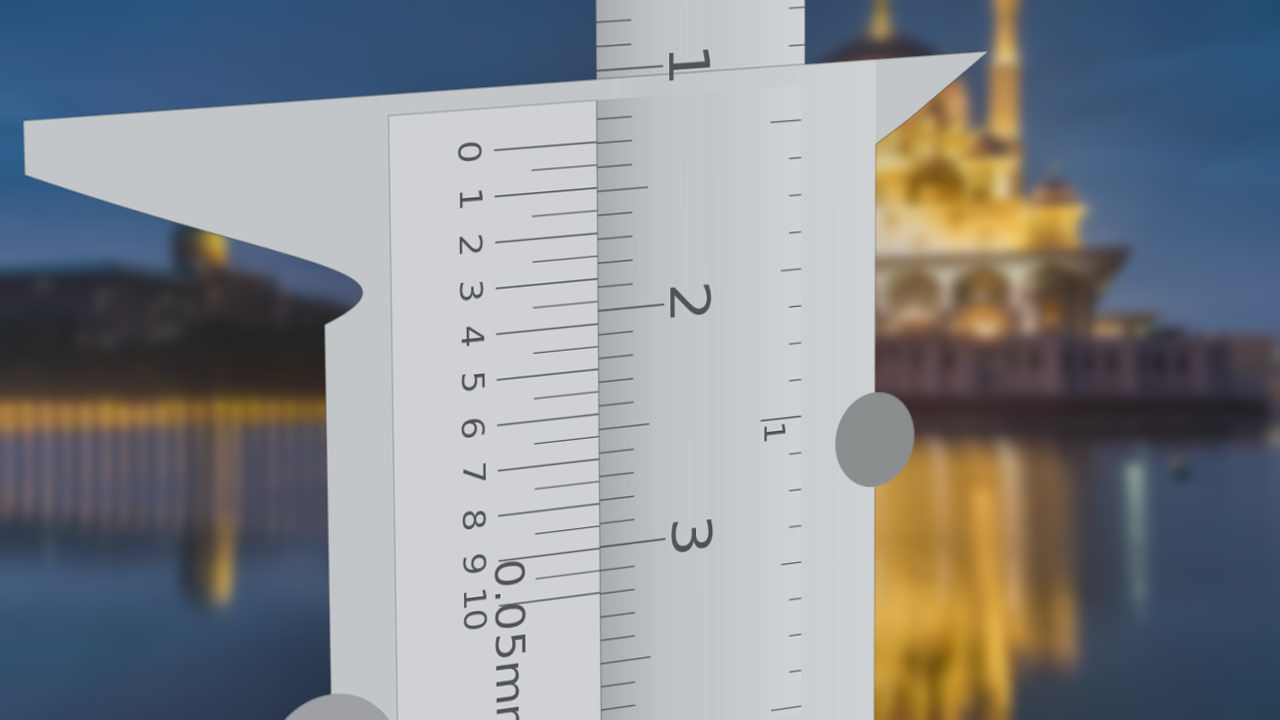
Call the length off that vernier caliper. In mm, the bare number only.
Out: 12.95
